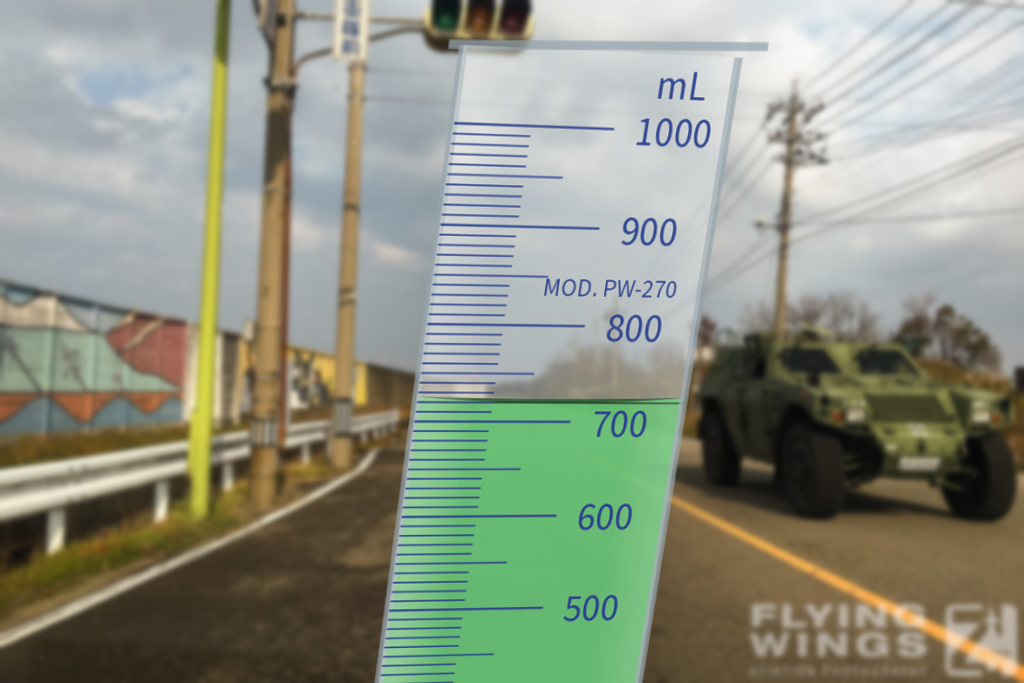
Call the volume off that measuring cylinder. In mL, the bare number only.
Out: 720
